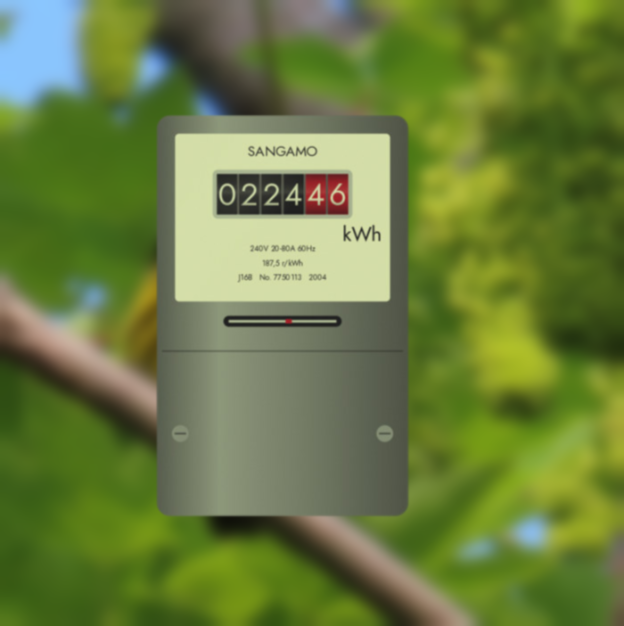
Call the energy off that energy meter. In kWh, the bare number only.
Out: 224.46
